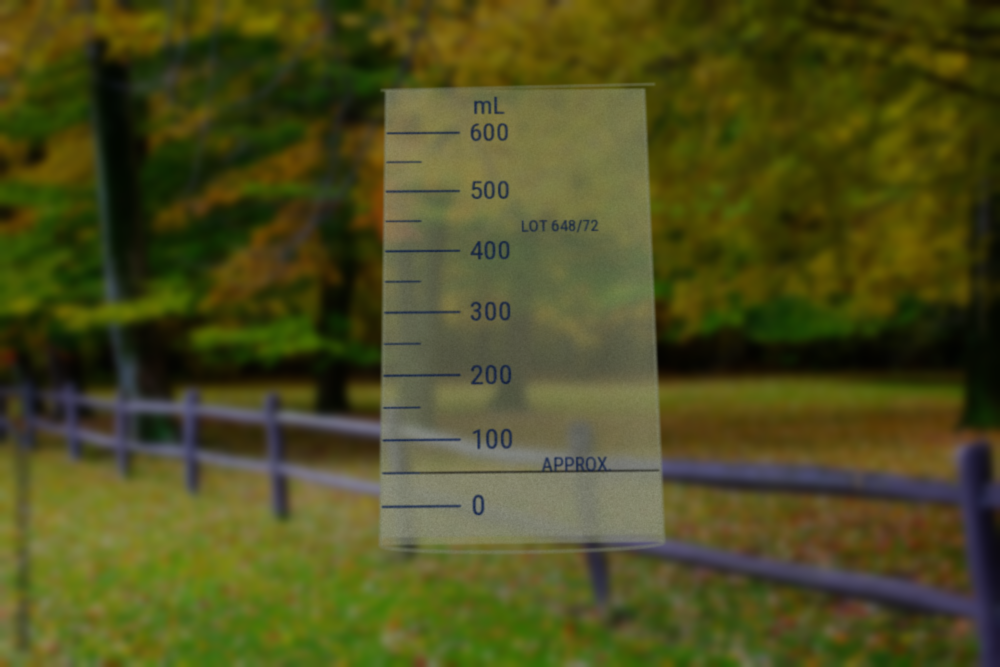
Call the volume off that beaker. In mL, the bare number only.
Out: 50
